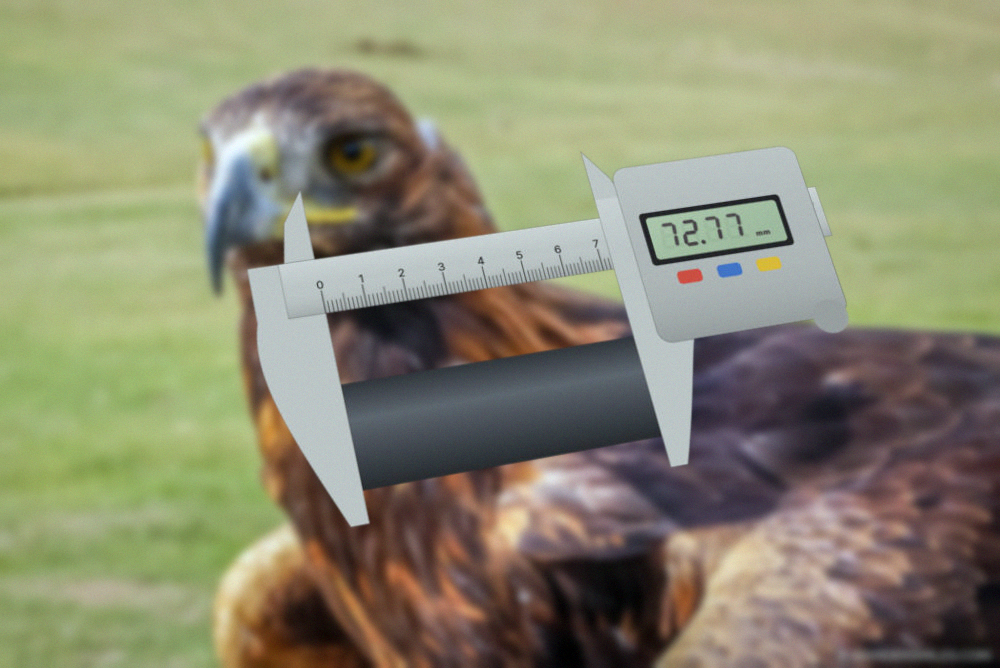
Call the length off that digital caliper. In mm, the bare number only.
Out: 72.77
